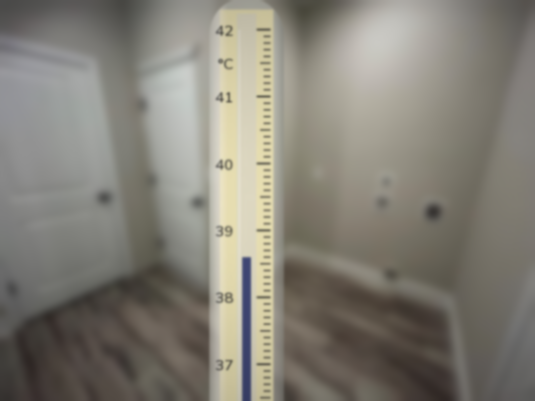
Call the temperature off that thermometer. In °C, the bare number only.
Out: 38.6
